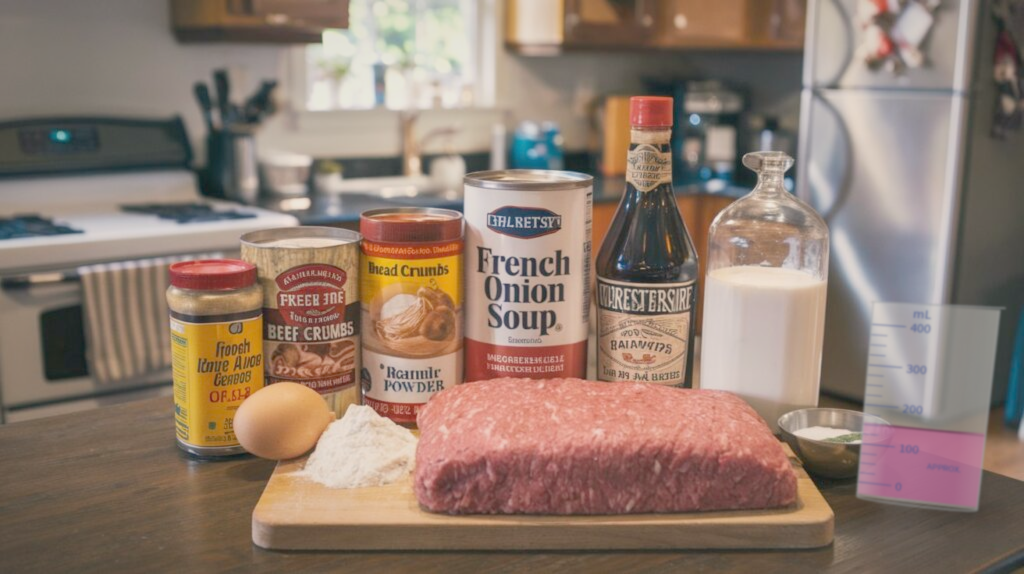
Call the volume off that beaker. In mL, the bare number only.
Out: 150
